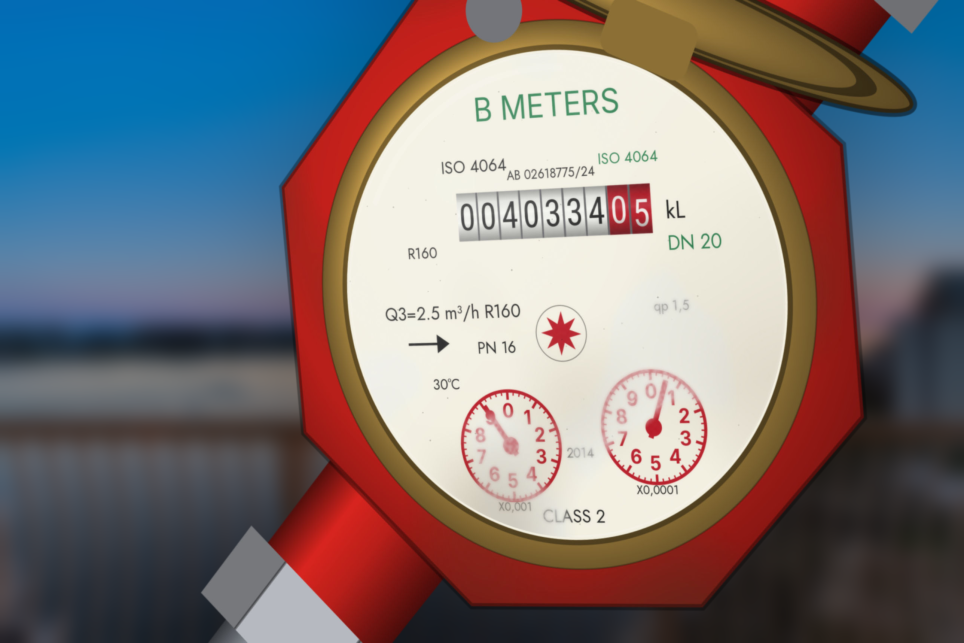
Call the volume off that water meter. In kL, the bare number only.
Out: 40334.0490
